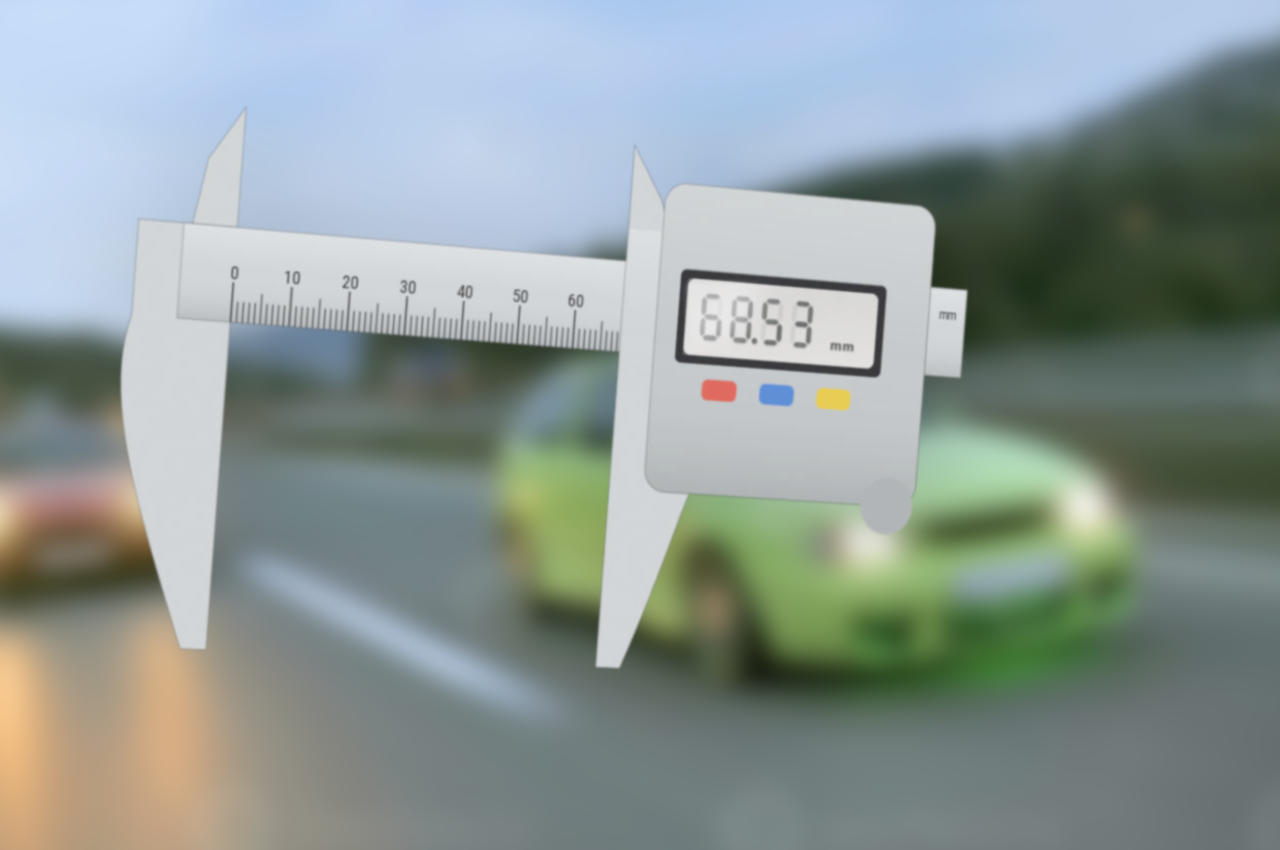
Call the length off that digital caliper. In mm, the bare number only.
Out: 68.53
